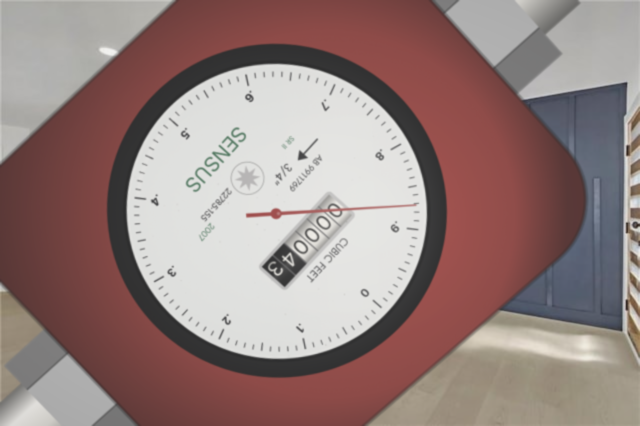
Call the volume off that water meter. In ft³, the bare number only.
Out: 42.87
